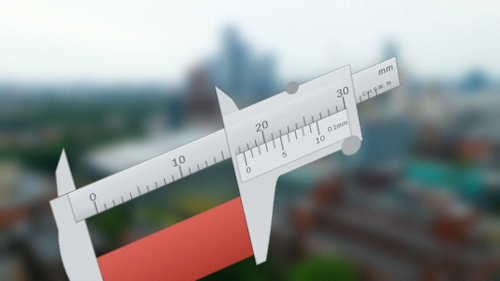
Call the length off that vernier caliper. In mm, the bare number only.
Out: 17.4
